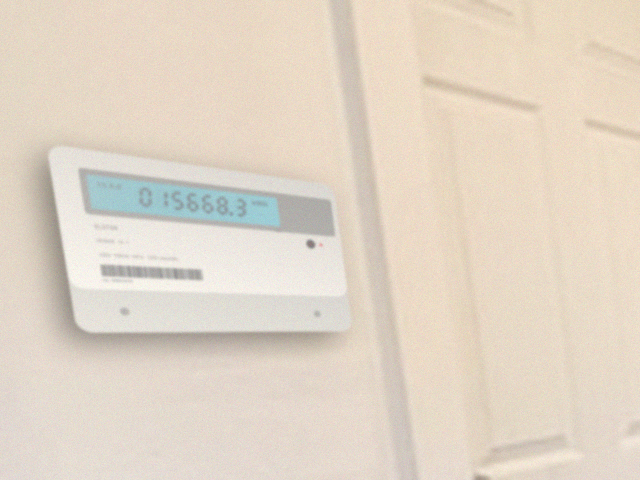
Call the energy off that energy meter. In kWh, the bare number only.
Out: 15668.3
